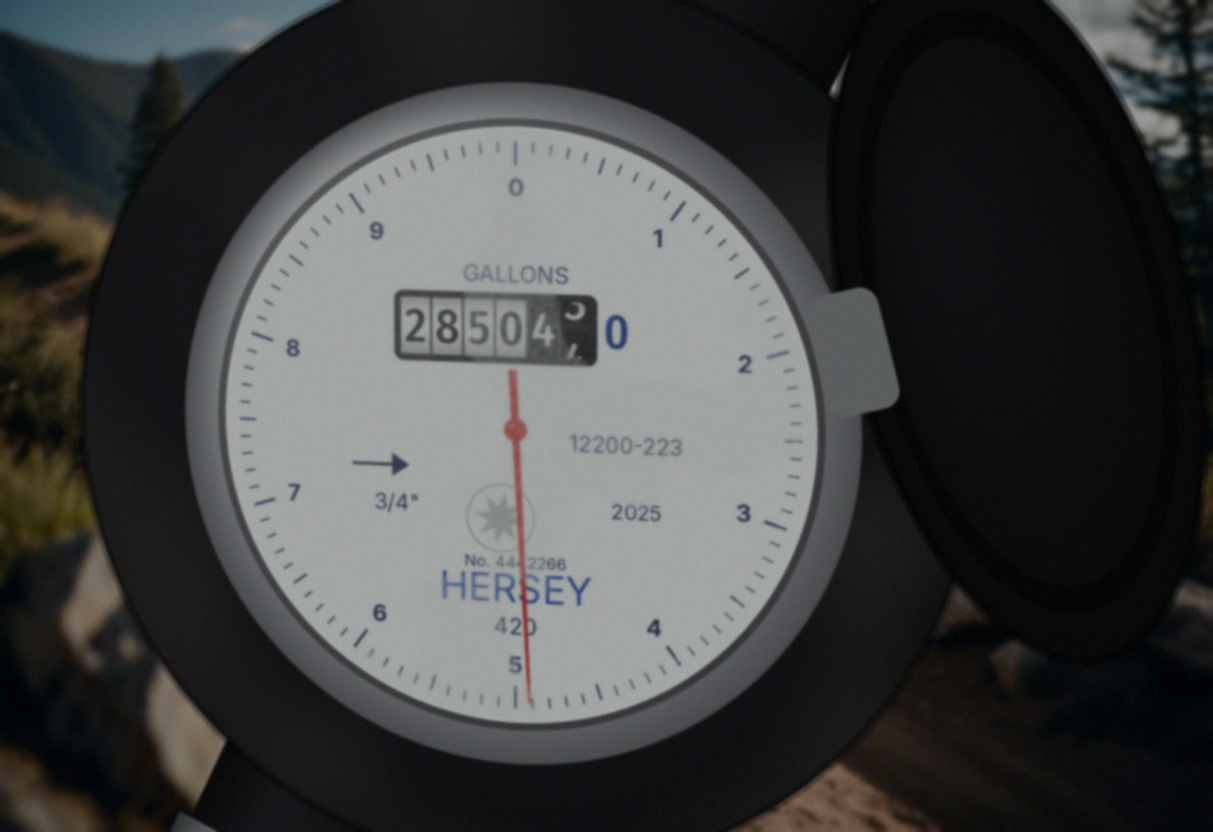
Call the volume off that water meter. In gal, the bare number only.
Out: 2850434.9
